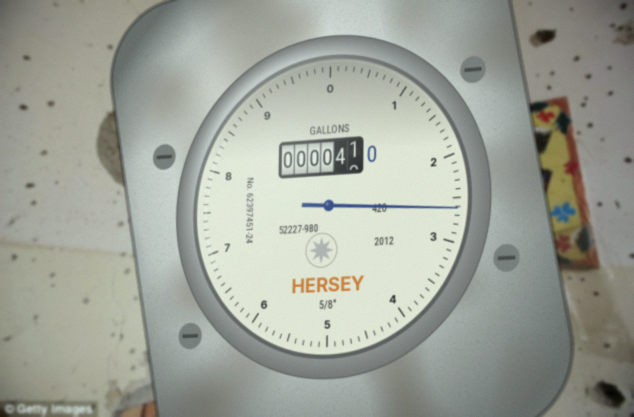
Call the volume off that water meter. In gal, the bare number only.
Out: 412.6
